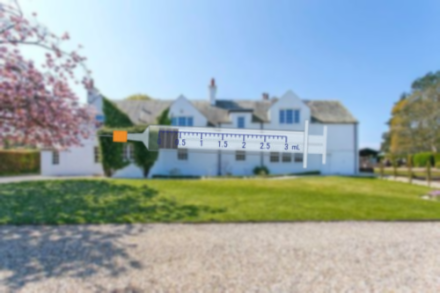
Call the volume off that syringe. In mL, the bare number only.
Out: 0
